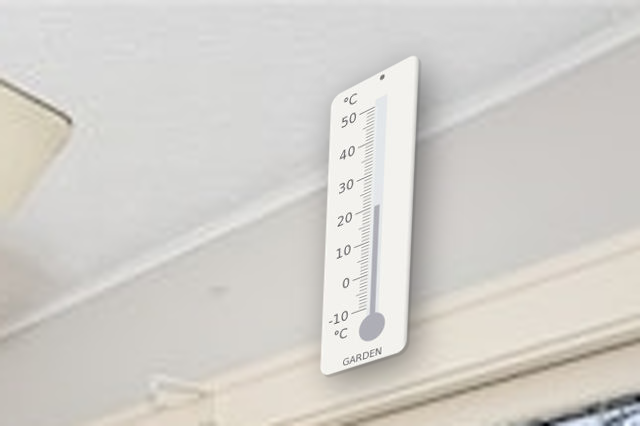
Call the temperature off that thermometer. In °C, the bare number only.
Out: 20
